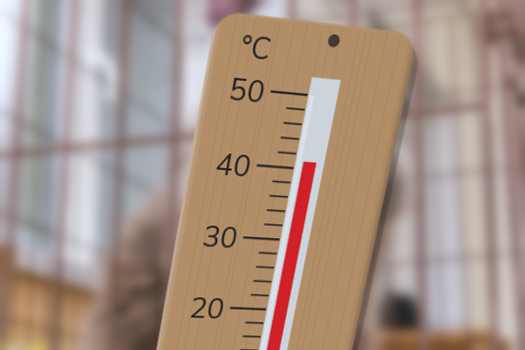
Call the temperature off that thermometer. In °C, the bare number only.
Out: 41
